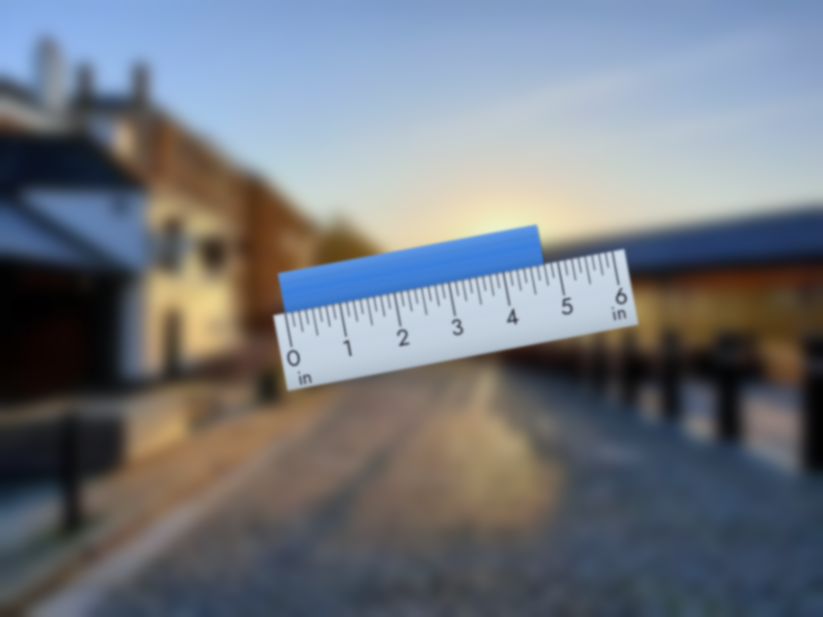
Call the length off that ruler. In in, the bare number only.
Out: 4.75
